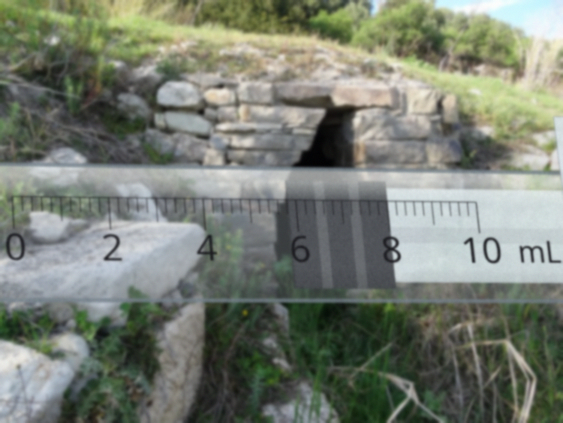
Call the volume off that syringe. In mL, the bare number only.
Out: 5.8
